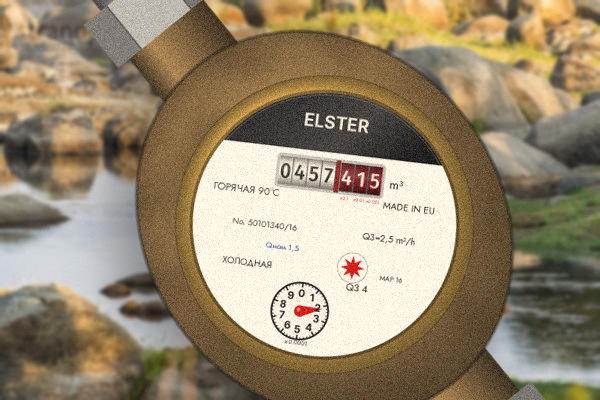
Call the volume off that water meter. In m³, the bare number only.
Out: 457.4152
